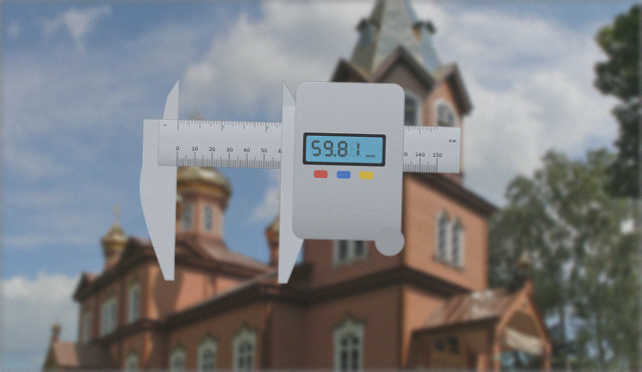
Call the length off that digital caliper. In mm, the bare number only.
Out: 59.81
